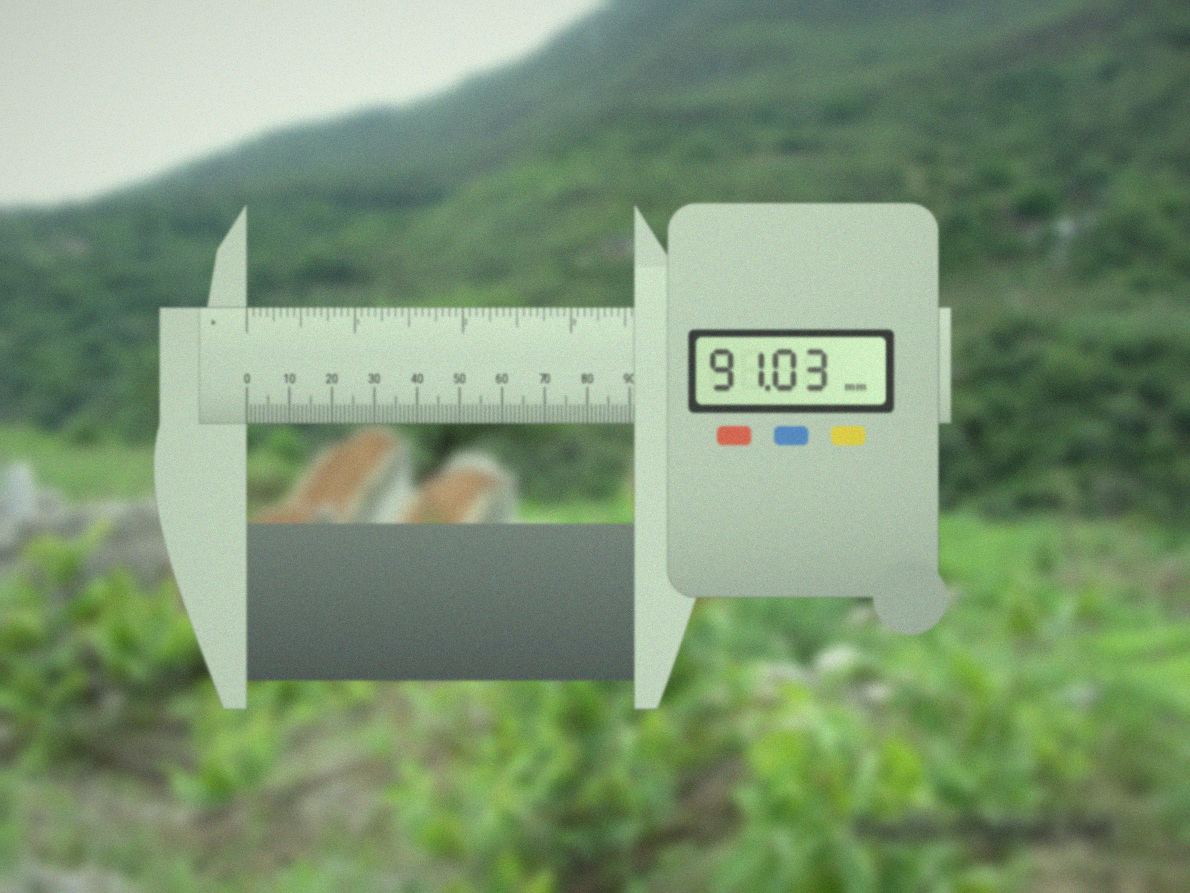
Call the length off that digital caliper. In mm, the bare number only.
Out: 91.03
